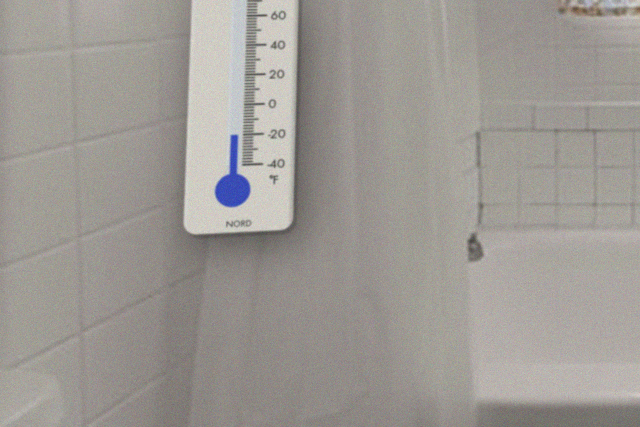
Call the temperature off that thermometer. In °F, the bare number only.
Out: -20
